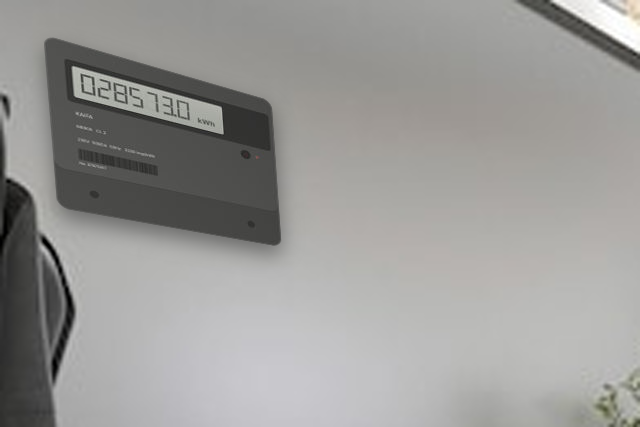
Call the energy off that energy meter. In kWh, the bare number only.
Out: 28573.0
